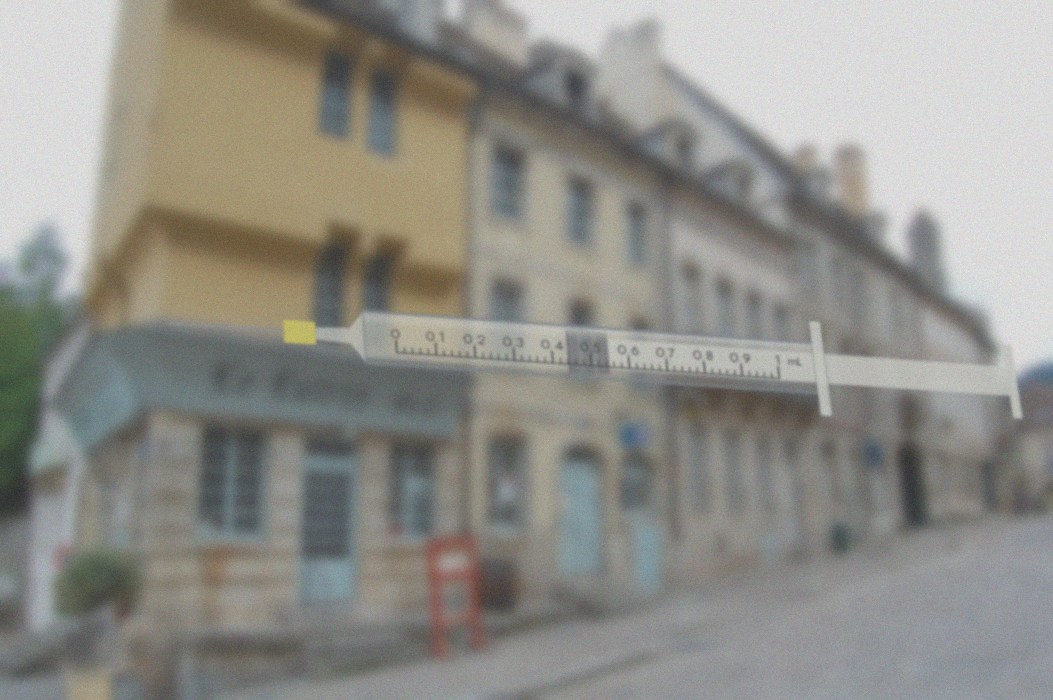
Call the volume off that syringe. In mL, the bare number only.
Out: 0.44
